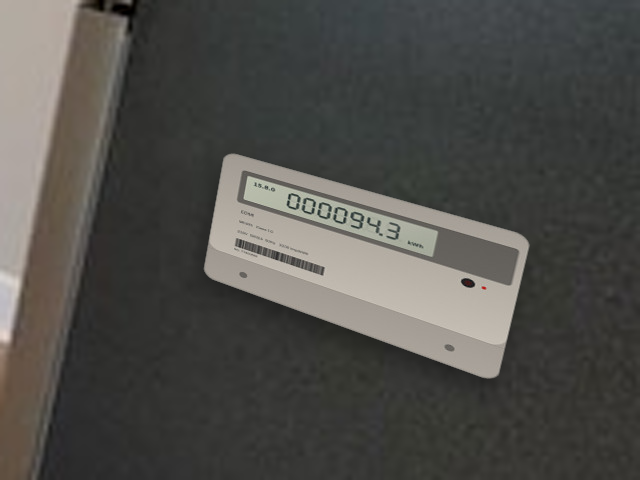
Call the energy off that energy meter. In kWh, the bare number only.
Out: 94.3
